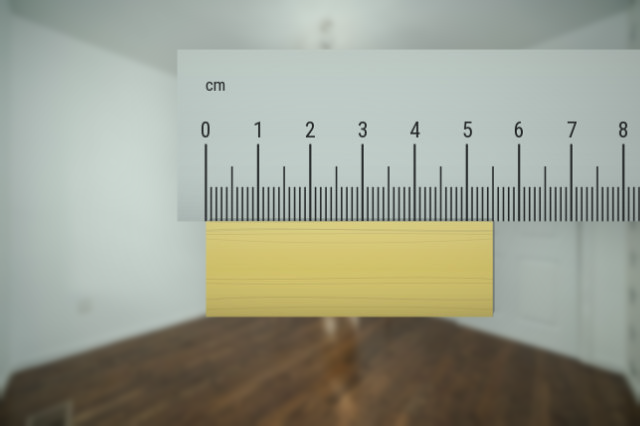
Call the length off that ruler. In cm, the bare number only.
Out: 5.5
